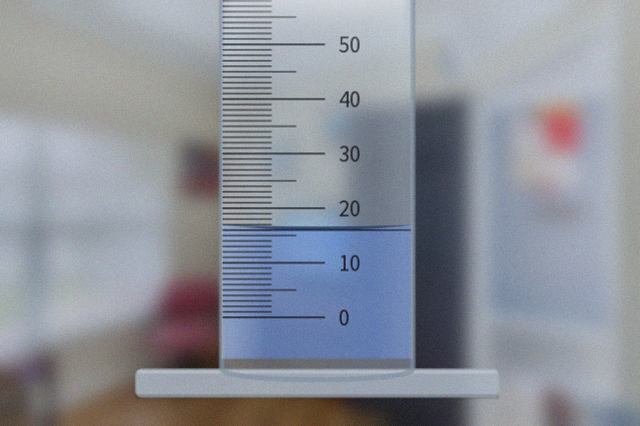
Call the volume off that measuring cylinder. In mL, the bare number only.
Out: 16
